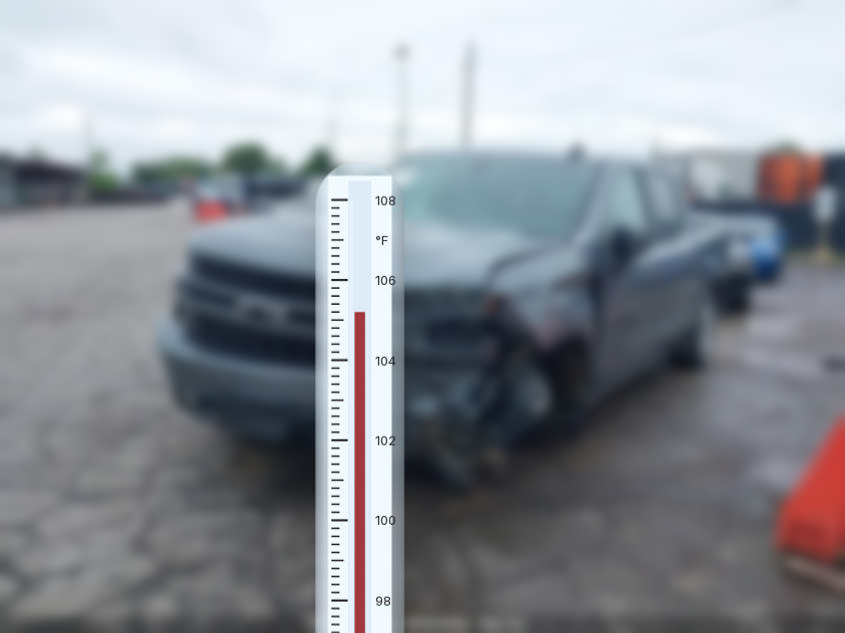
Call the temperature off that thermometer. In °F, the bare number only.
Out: 105.2
